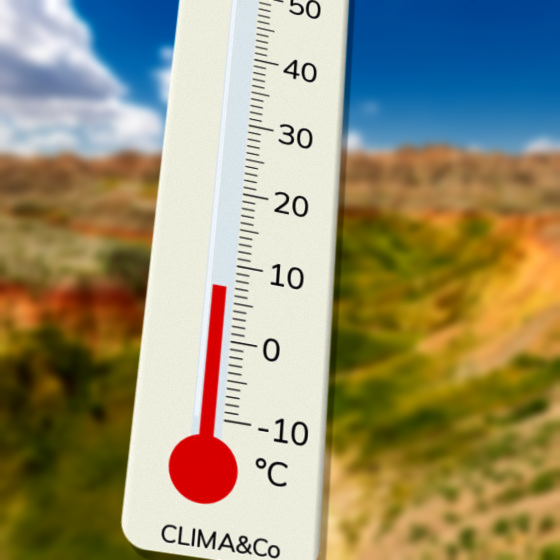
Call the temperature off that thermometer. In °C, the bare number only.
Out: 7
